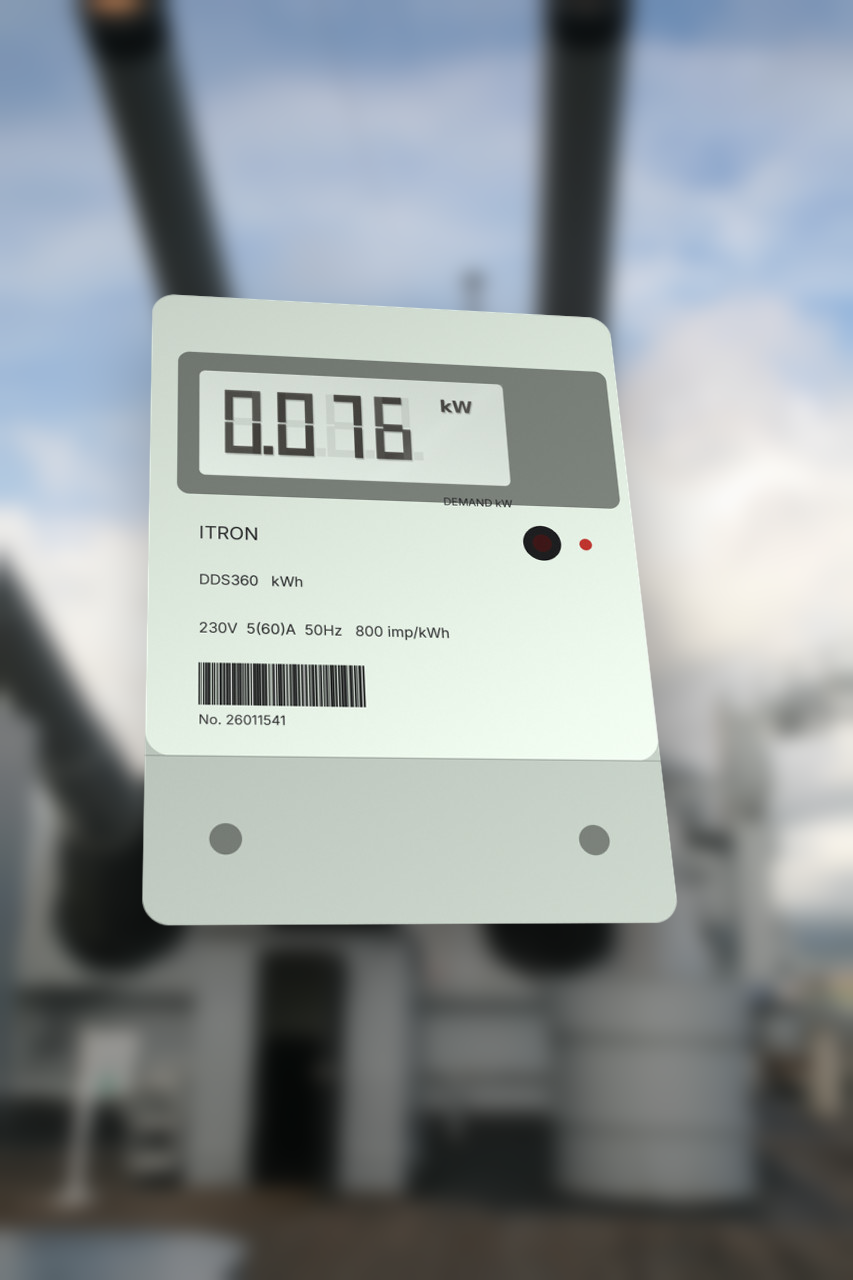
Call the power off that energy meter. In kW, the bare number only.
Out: 0.076
